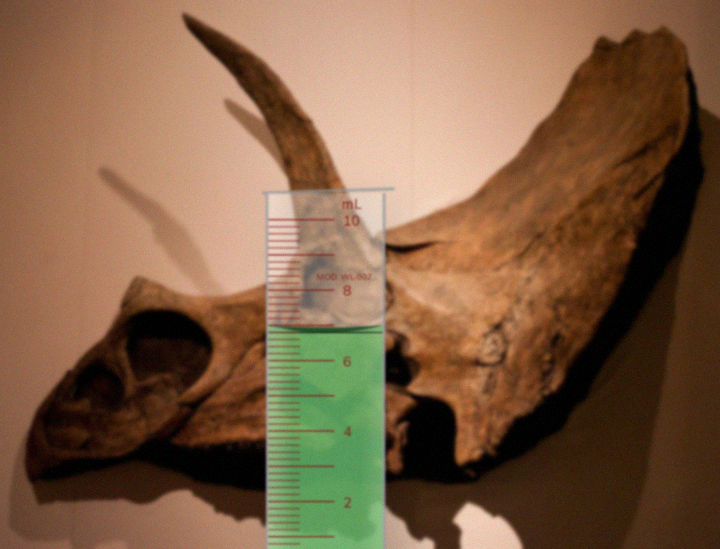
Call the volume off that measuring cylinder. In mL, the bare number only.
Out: 6.8
